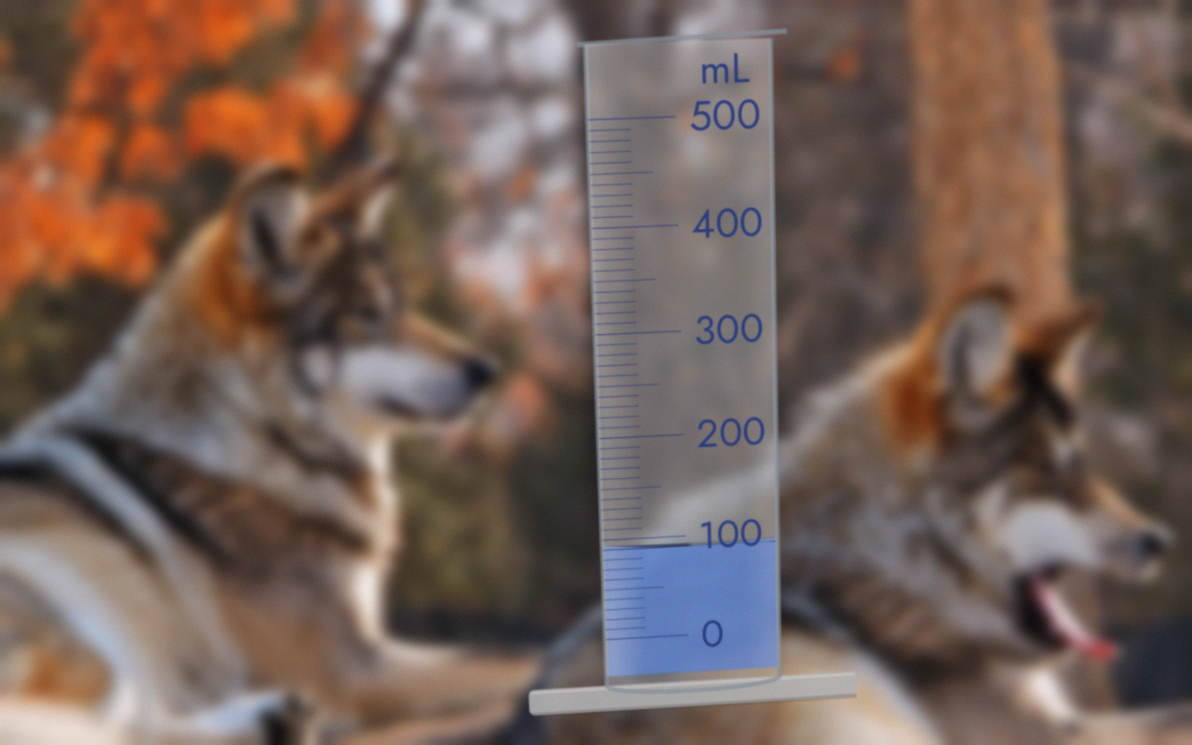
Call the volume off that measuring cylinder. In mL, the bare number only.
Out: 90
